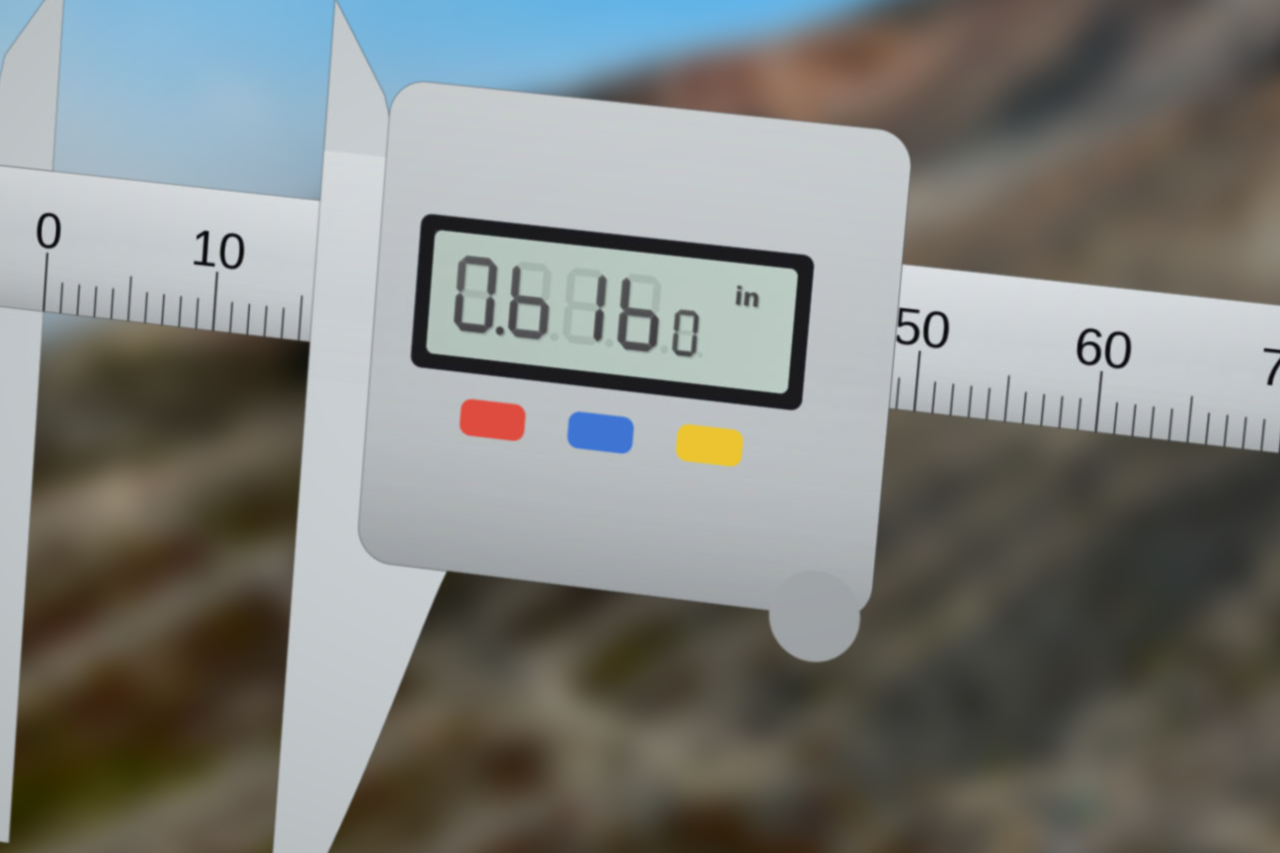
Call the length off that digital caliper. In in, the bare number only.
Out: 0.6160
